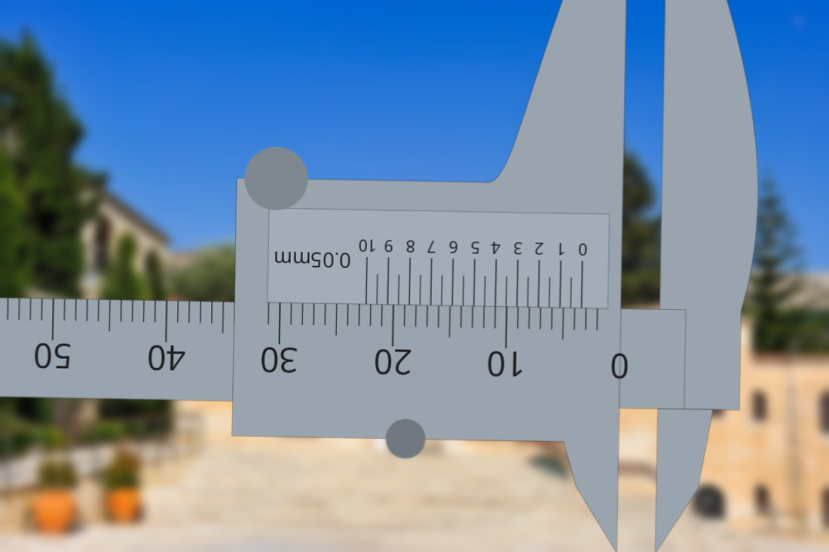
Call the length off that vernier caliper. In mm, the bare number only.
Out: 3.4
